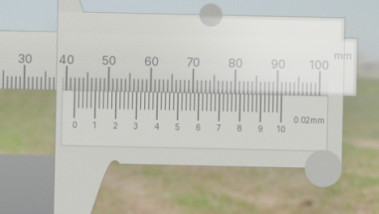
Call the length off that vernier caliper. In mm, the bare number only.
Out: 42.0
